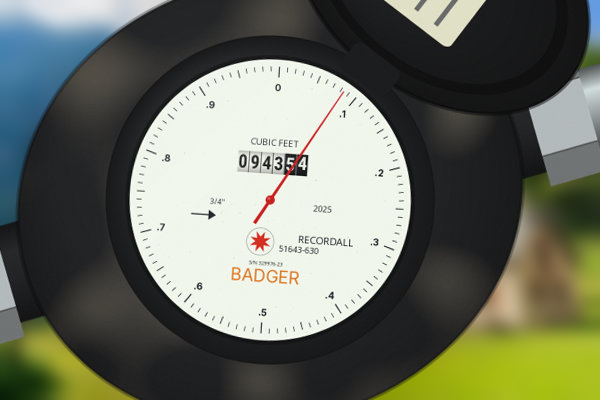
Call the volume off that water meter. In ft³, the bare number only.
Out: 94354.08
